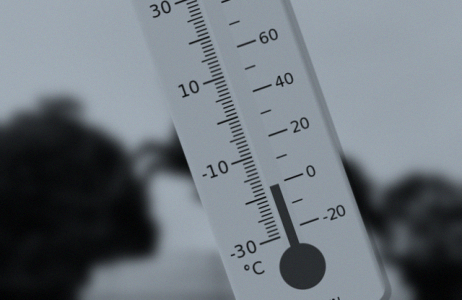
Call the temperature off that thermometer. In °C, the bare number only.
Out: -18
